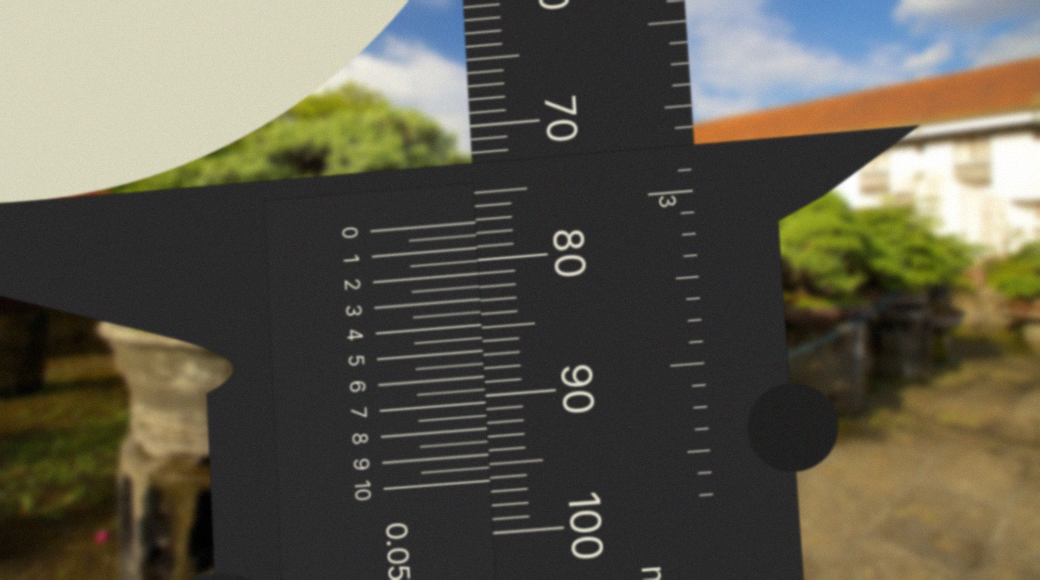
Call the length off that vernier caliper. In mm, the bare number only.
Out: 77.2
